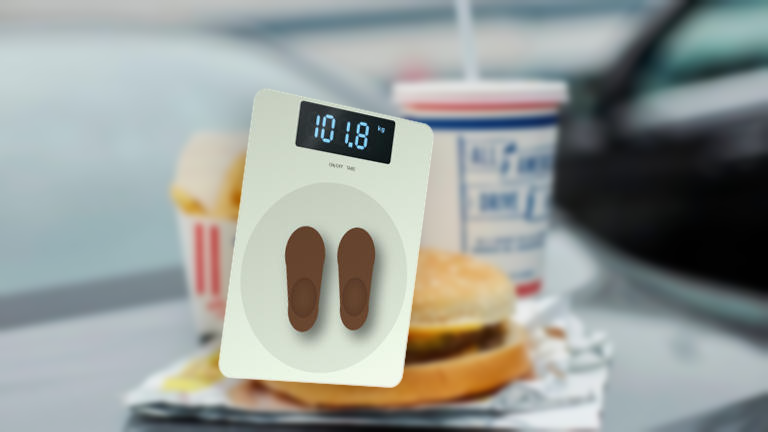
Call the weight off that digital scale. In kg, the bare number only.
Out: 101.8
